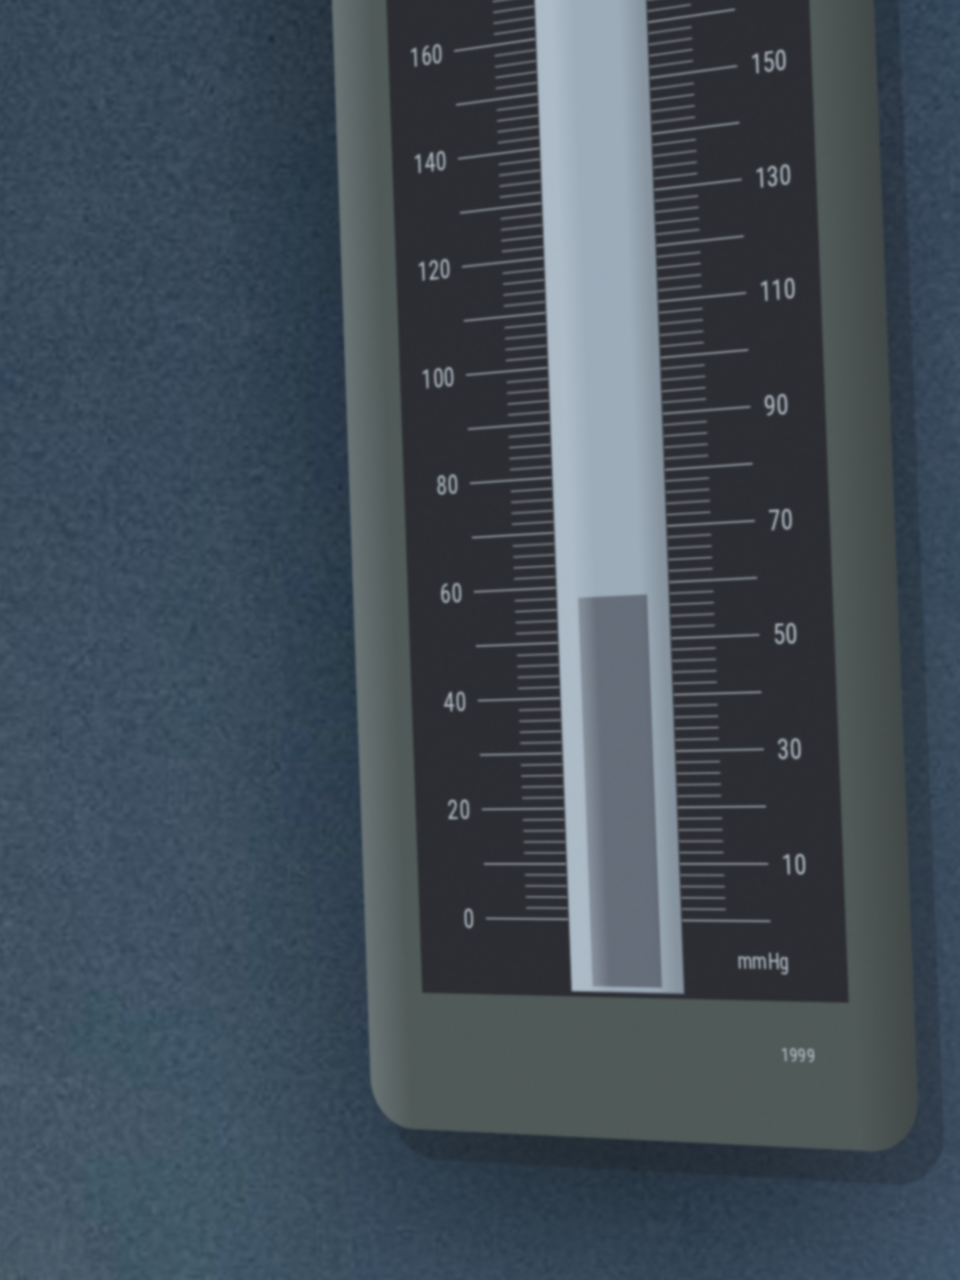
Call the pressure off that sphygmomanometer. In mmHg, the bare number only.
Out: 58
